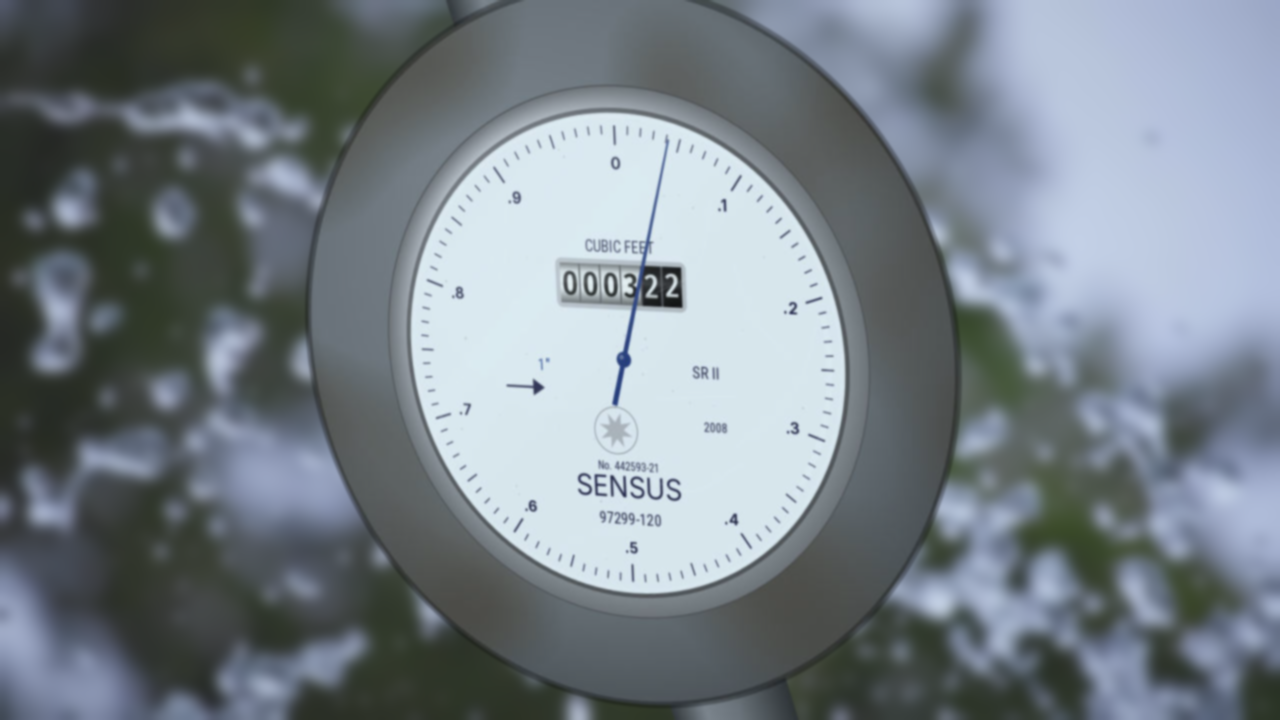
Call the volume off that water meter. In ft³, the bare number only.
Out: 322.04
